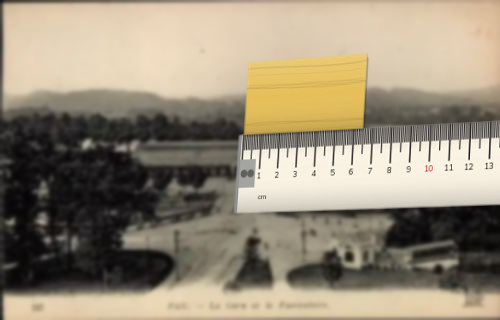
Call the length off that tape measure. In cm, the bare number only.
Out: 6.5
